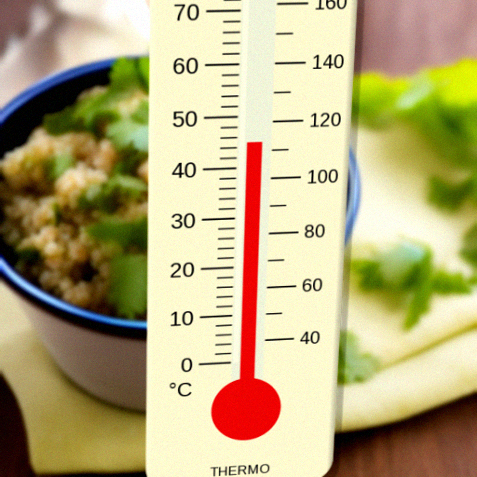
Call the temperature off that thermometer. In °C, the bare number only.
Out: 45
